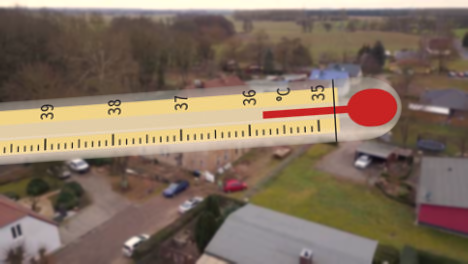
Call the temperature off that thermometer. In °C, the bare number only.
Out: 35.8
